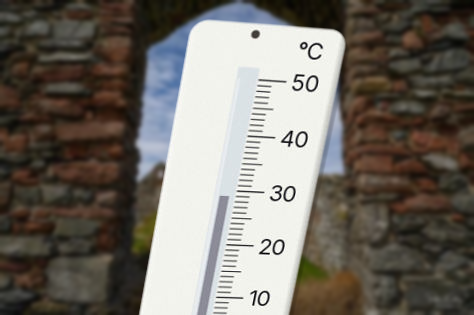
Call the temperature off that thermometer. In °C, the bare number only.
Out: 29
